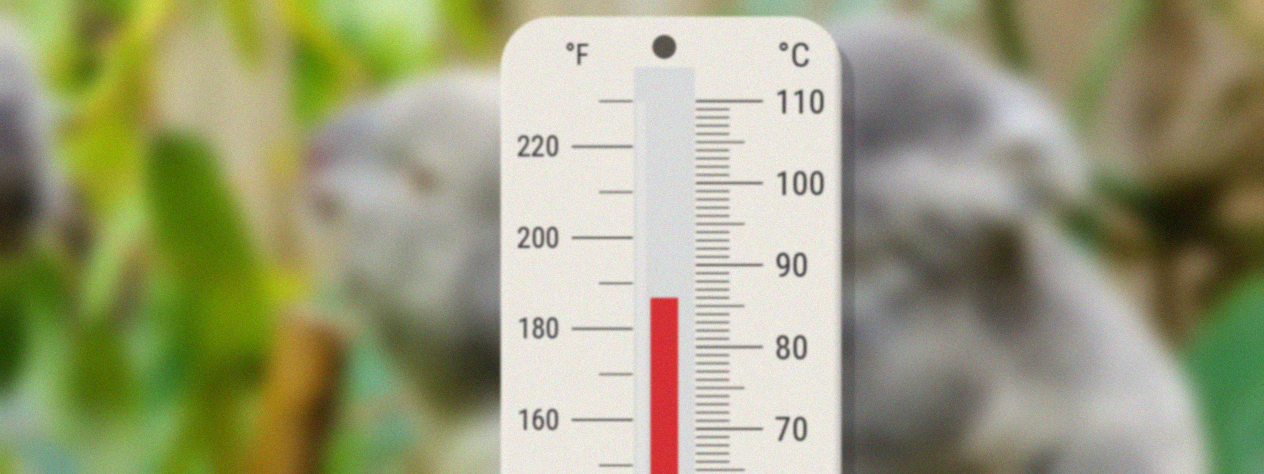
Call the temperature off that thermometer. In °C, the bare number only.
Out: 86
